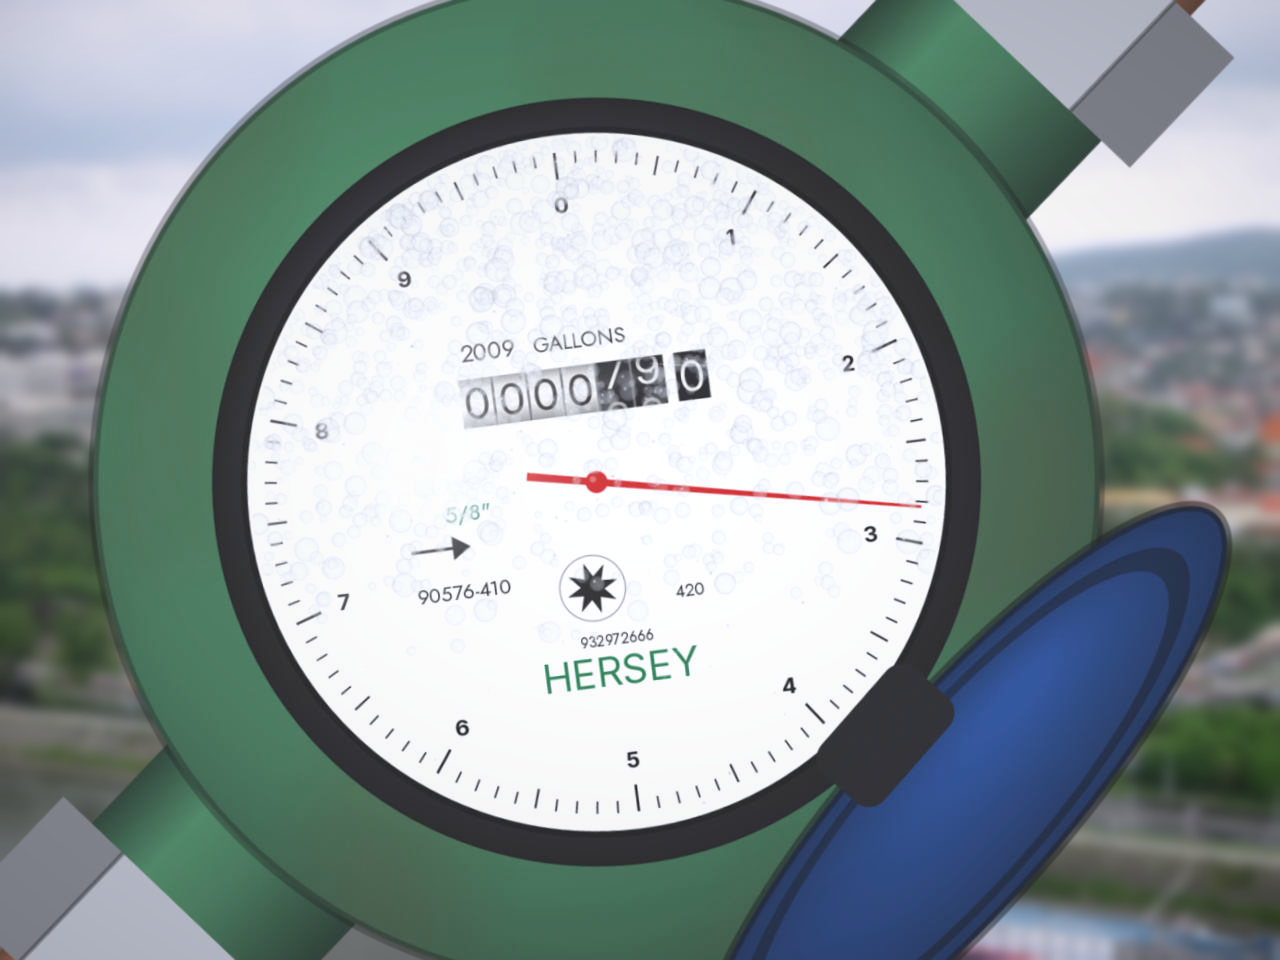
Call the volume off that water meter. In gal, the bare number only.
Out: 792.8
